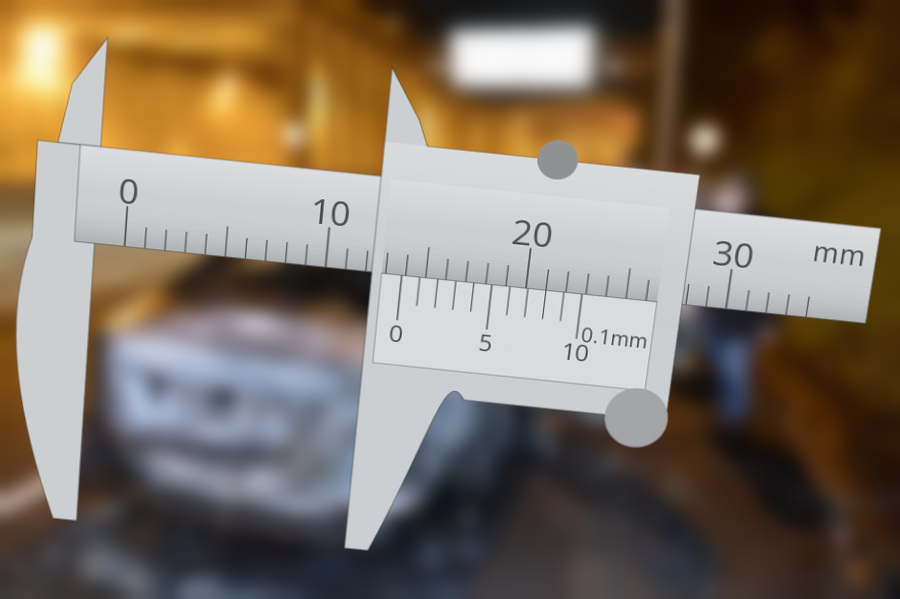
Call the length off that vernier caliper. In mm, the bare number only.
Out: 13.8
